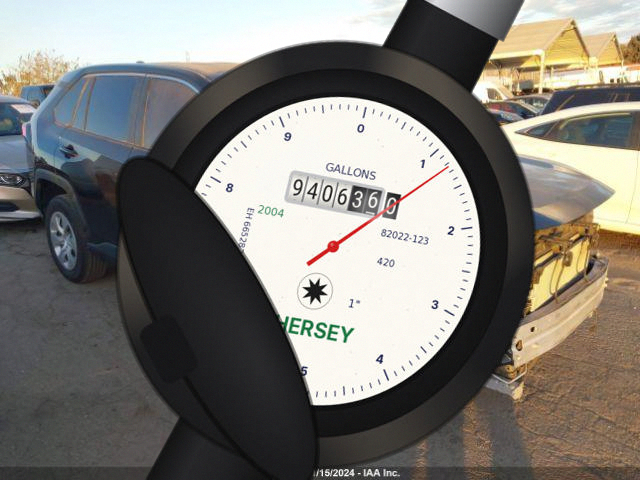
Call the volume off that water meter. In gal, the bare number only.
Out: 9406361.2
